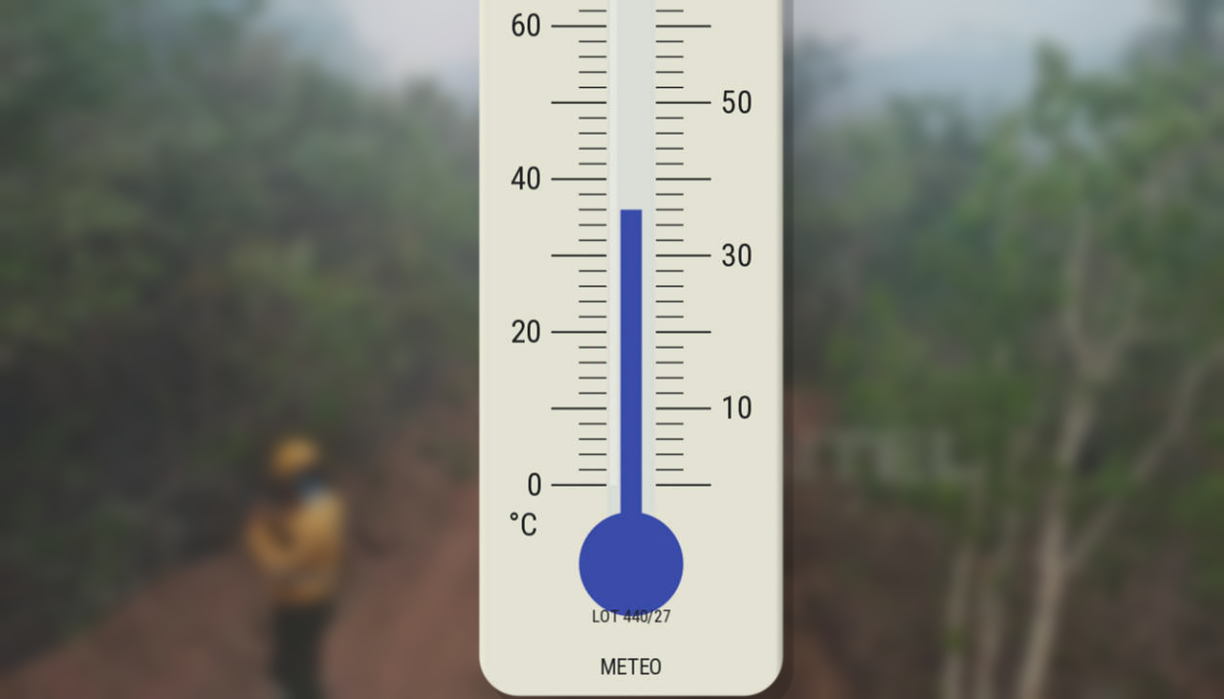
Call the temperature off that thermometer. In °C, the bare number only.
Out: 36
